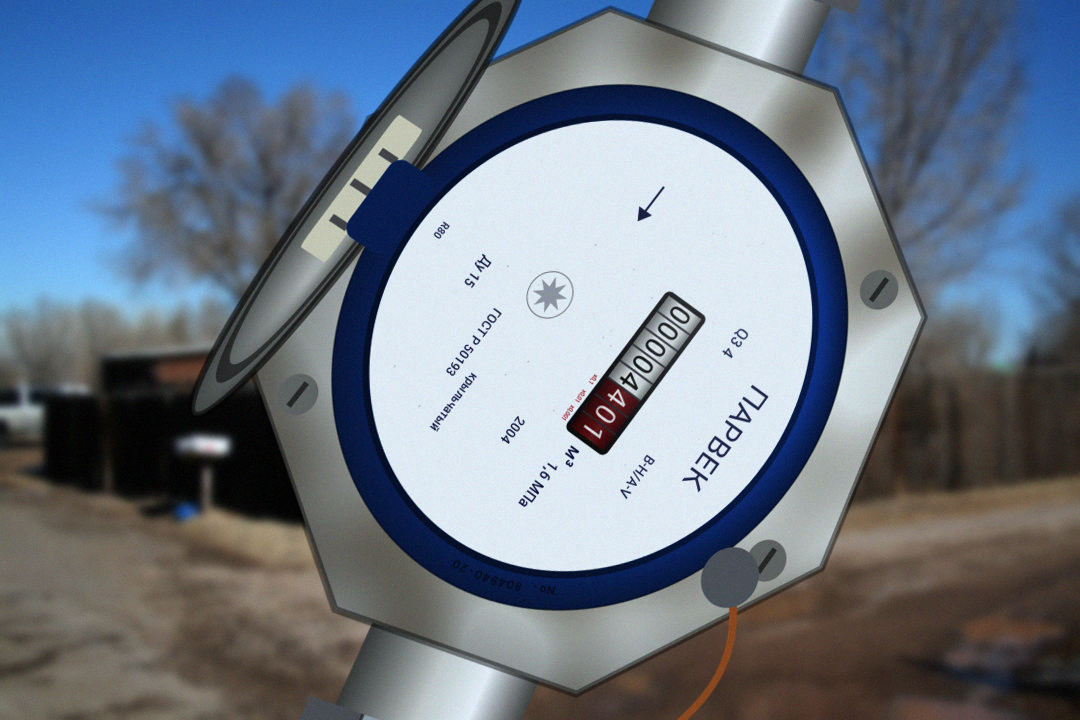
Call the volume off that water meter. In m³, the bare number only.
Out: 4.401
